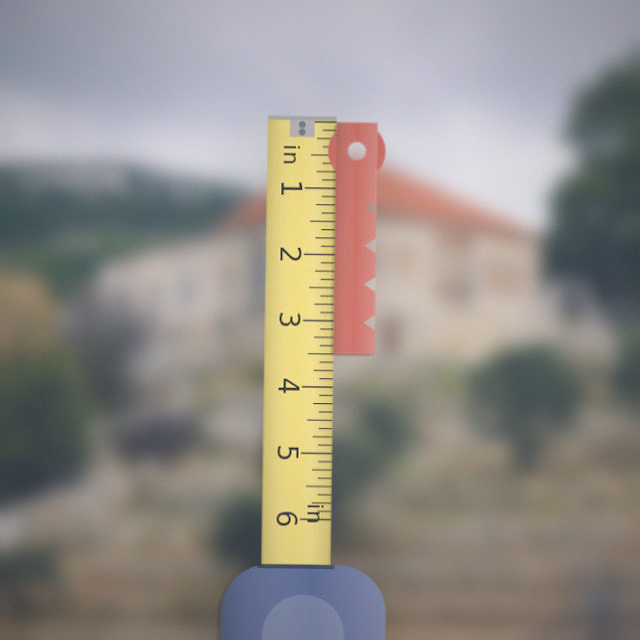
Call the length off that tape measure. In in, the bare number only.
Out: 3.5
